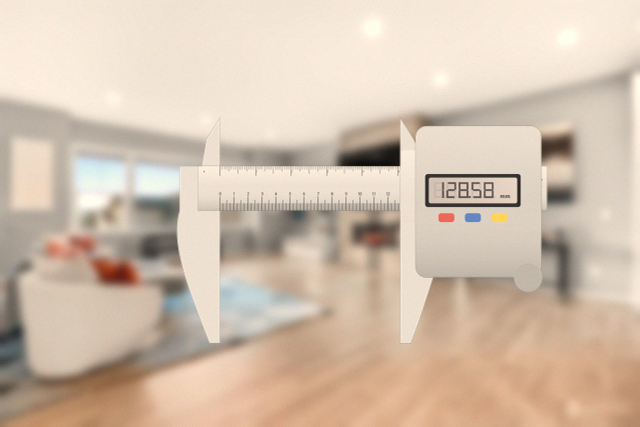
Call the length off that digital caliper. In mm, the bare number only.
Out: 128.58
